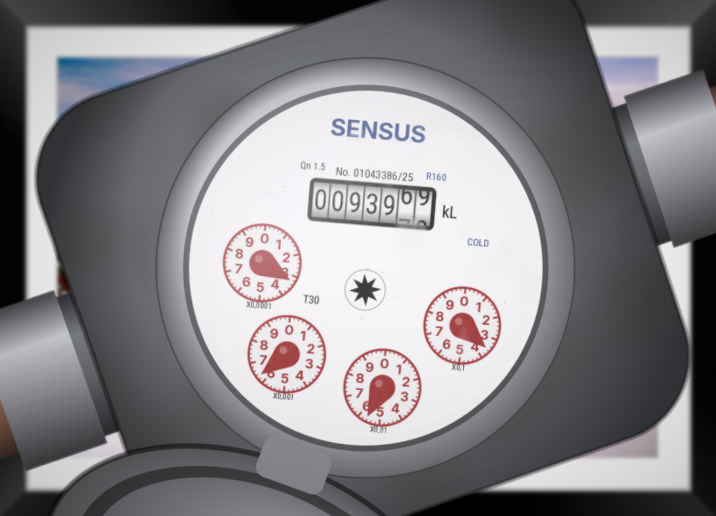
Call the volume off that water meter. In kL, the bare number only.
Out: 93969.3563
